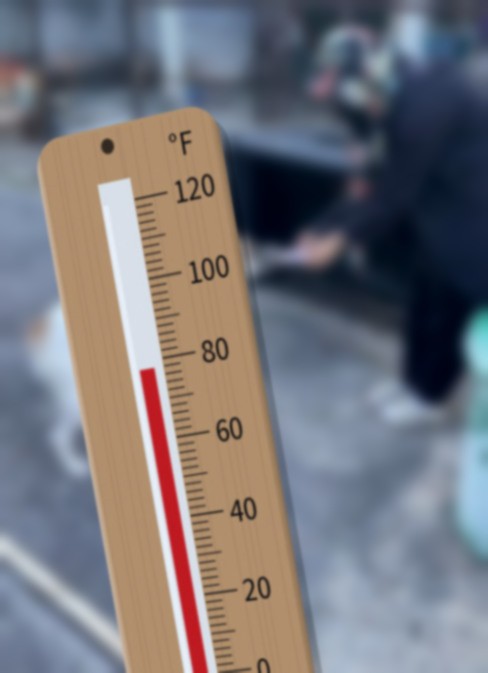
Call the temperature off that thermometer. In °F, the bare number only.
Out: 78
